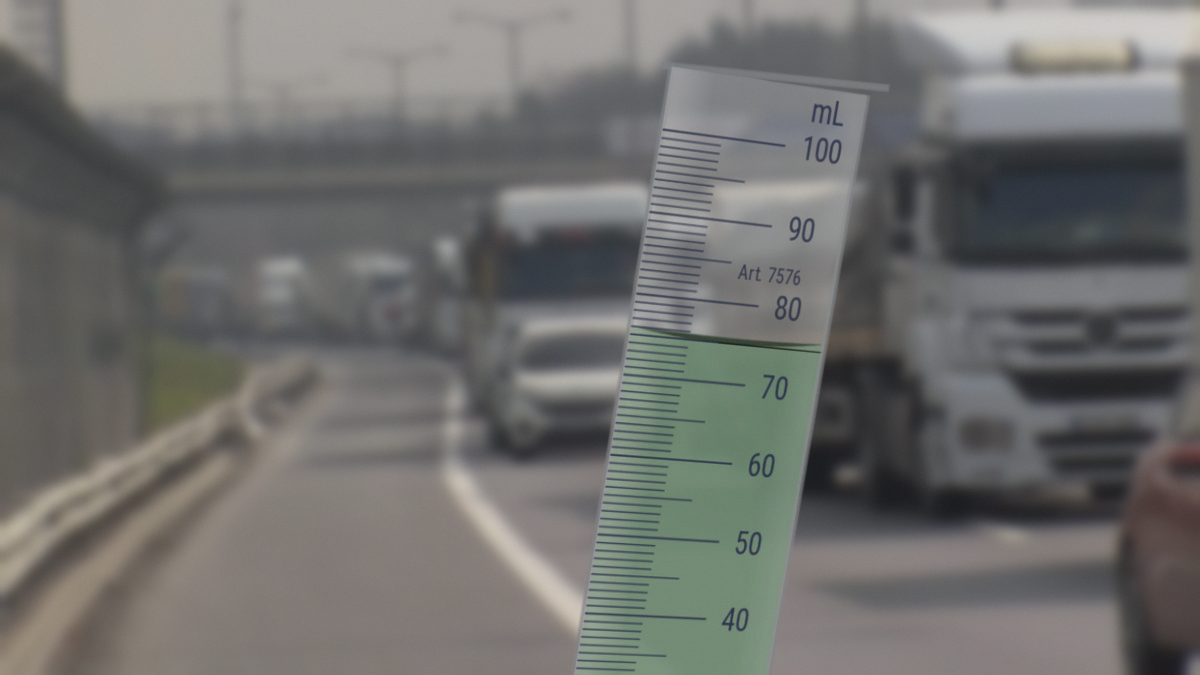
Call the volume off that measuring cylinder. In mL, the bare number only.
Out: 75
